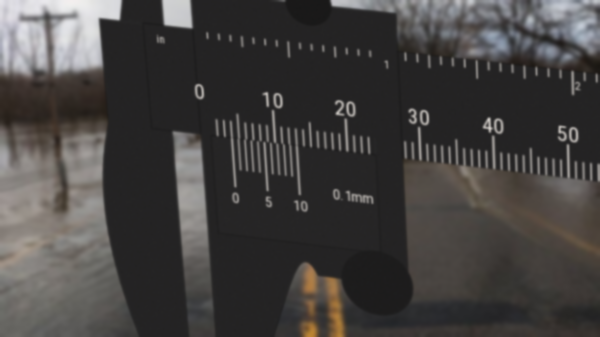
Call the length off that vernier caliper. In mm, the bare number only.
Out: 4.0
